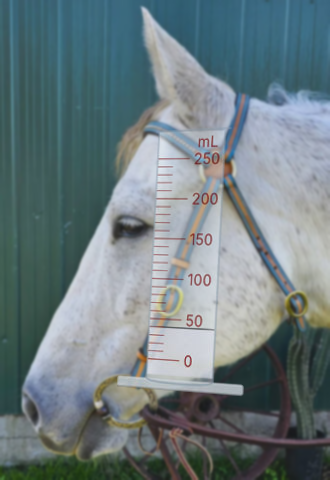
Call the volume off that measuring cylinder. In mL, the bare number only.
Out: 40
